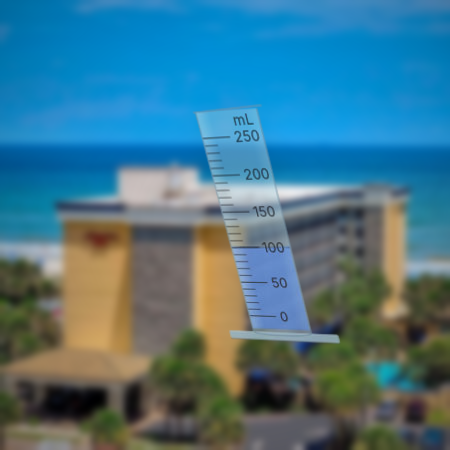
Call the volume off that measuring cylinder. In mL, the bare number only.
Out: 100
